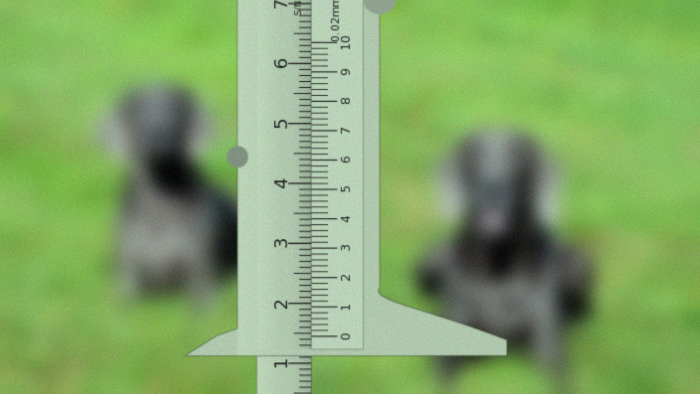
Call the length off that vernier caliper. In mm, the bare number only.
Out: 14.5
